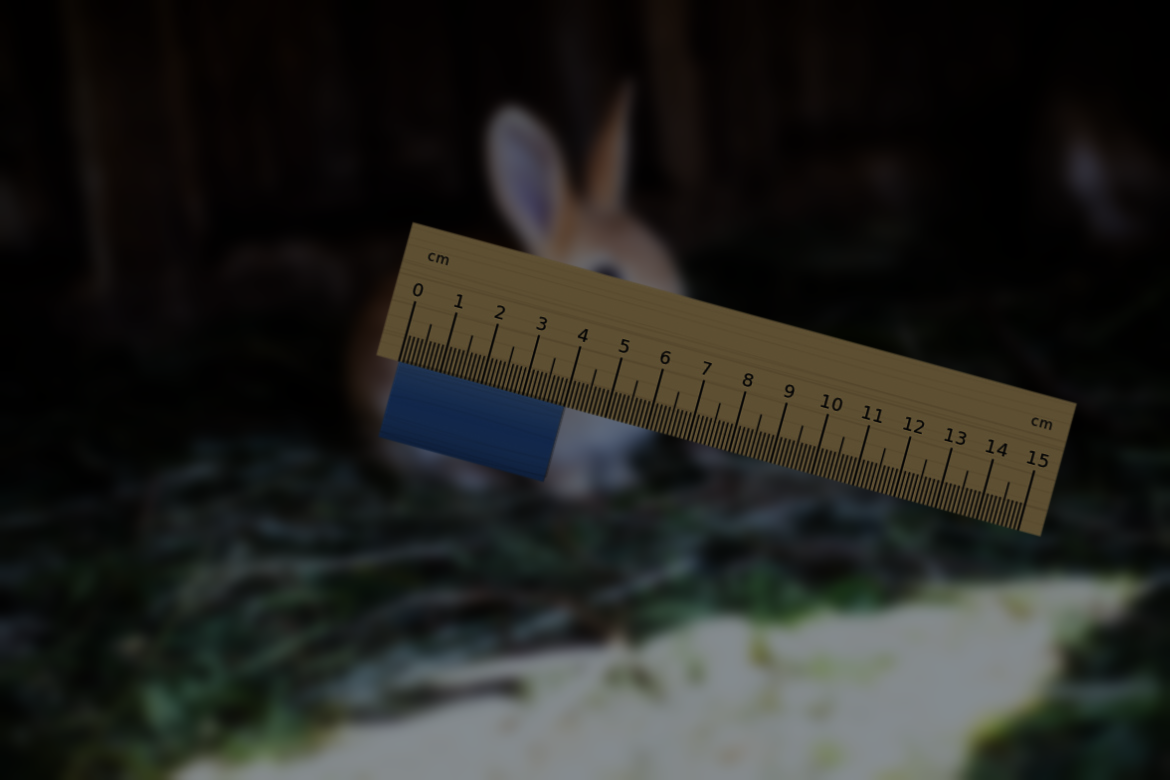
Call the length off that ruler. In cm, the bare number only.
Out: 4
